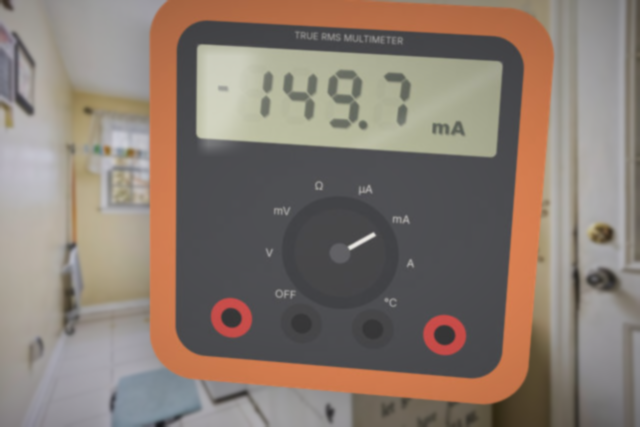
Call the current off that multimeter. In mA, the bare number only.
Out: -149.7
